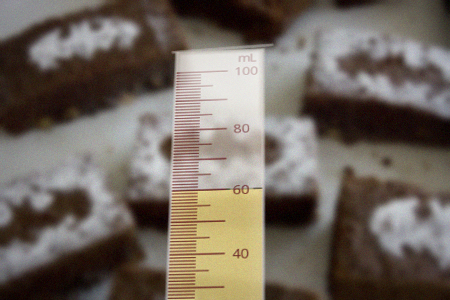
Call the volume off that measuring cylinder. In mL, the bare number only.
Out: 60
